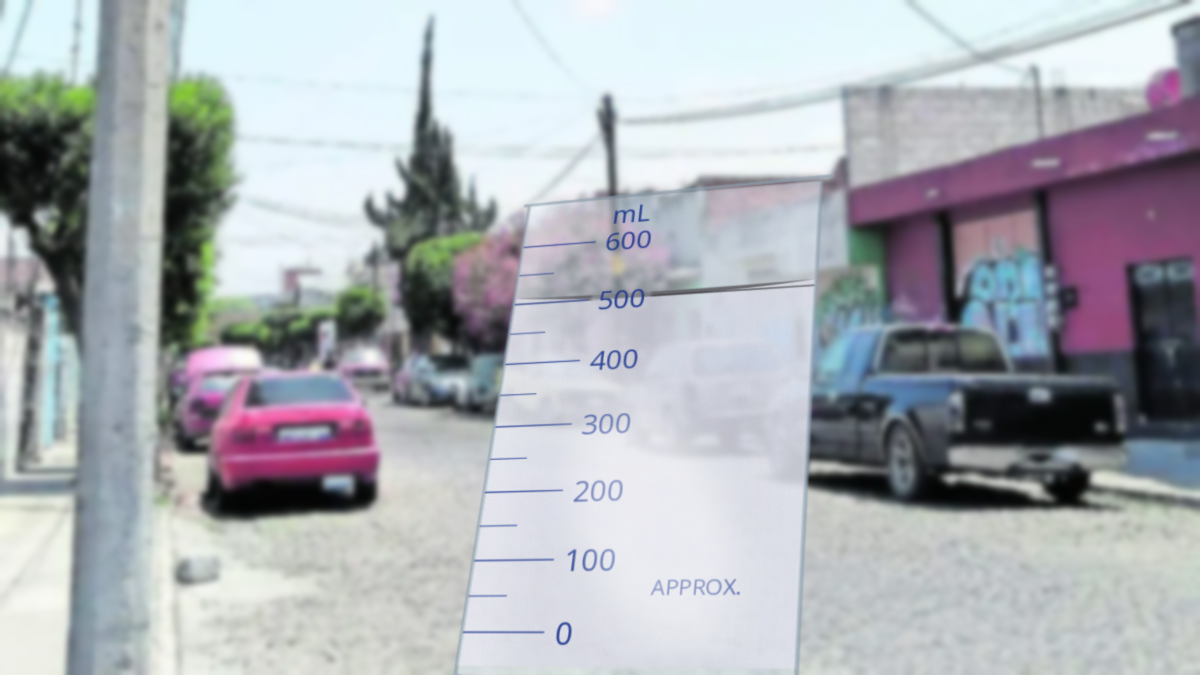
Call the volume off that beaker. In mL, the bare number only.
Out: 500
